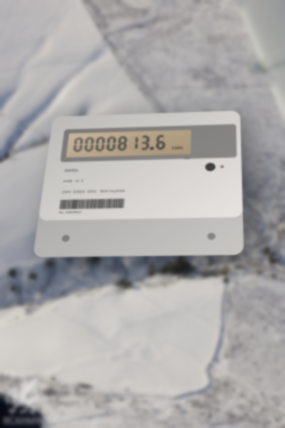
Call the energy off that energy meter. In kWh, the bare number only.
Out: 813.6
